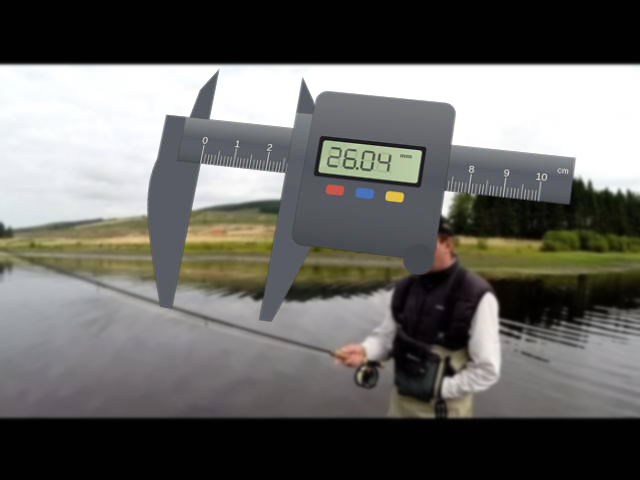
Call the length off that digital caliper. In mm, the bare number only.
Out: 26.04
